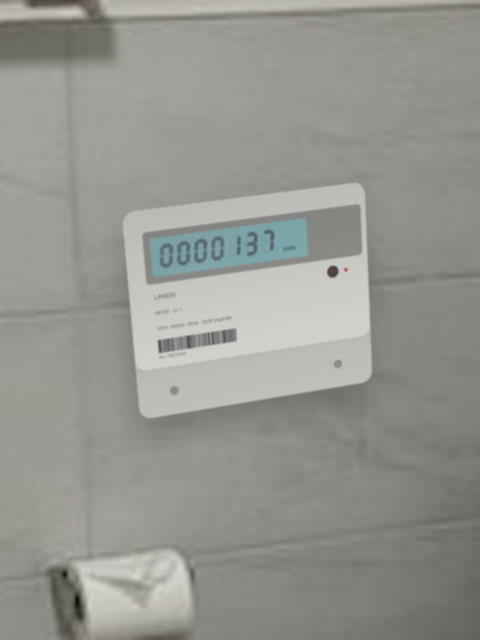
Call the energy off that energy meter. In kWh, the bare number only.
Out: 137
